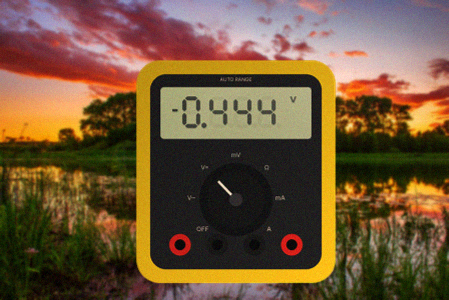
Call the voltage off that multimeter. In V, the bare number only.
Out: -0.444
